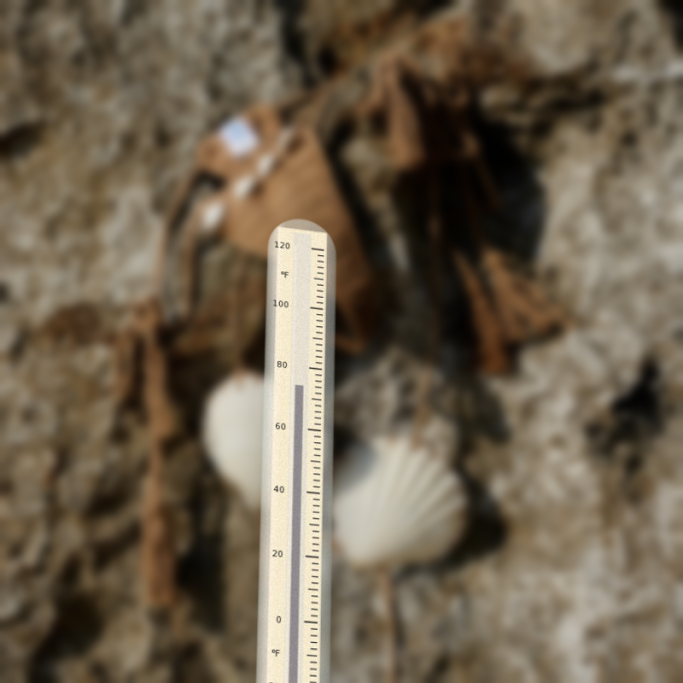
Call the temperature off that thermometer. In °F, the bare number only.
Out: 74
